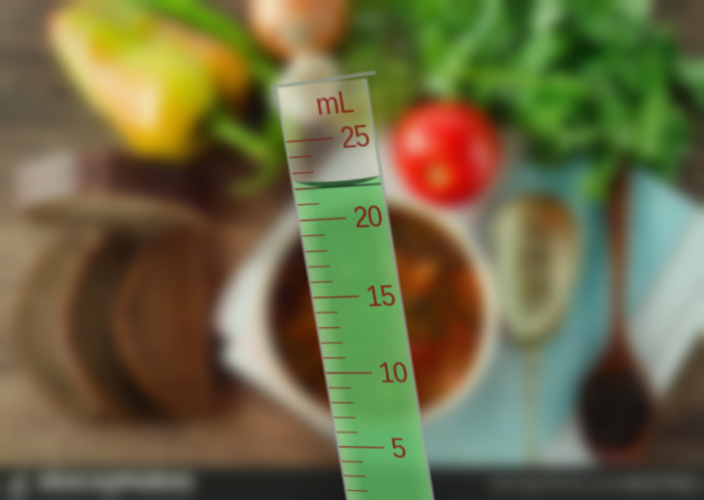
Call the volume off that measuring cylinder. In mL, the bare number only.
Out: 22
